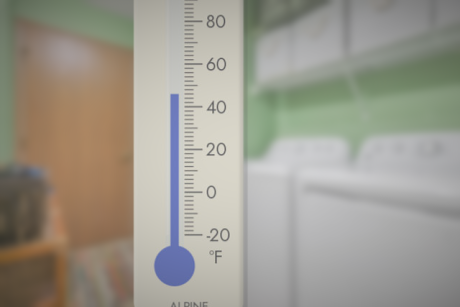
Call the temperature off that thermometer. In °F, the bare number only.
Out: 46
